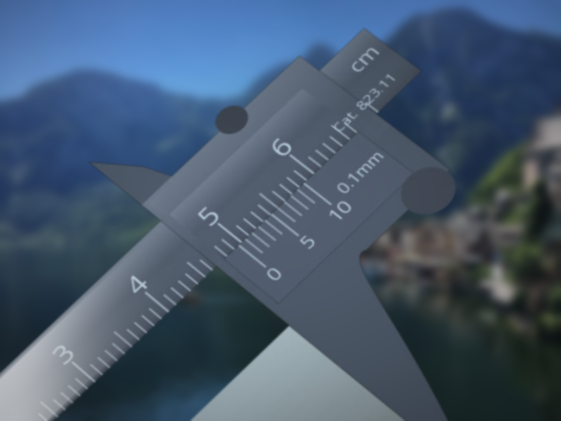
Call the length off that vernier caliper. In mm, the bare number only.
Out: 49.6
